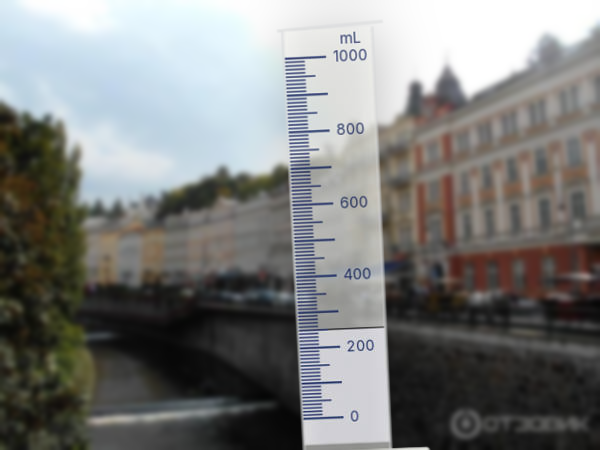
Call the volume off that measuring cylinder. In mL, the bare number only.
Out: 250
